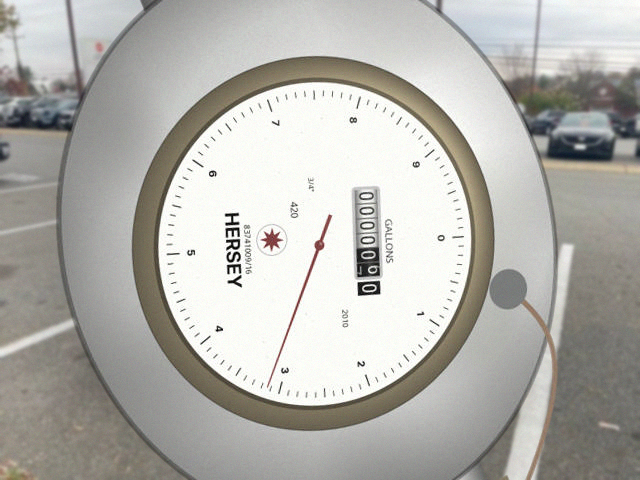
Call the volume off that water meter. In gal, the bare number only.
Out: 63.1
